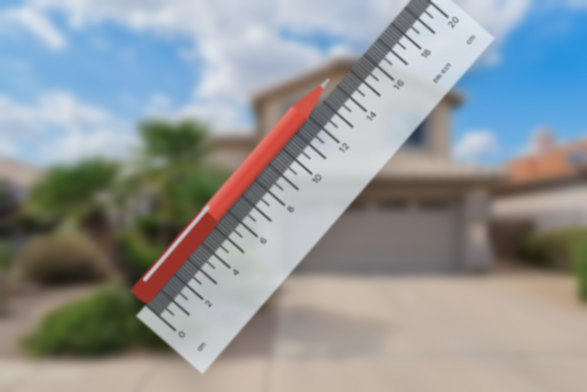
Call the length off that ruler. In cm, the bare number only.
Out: 14
